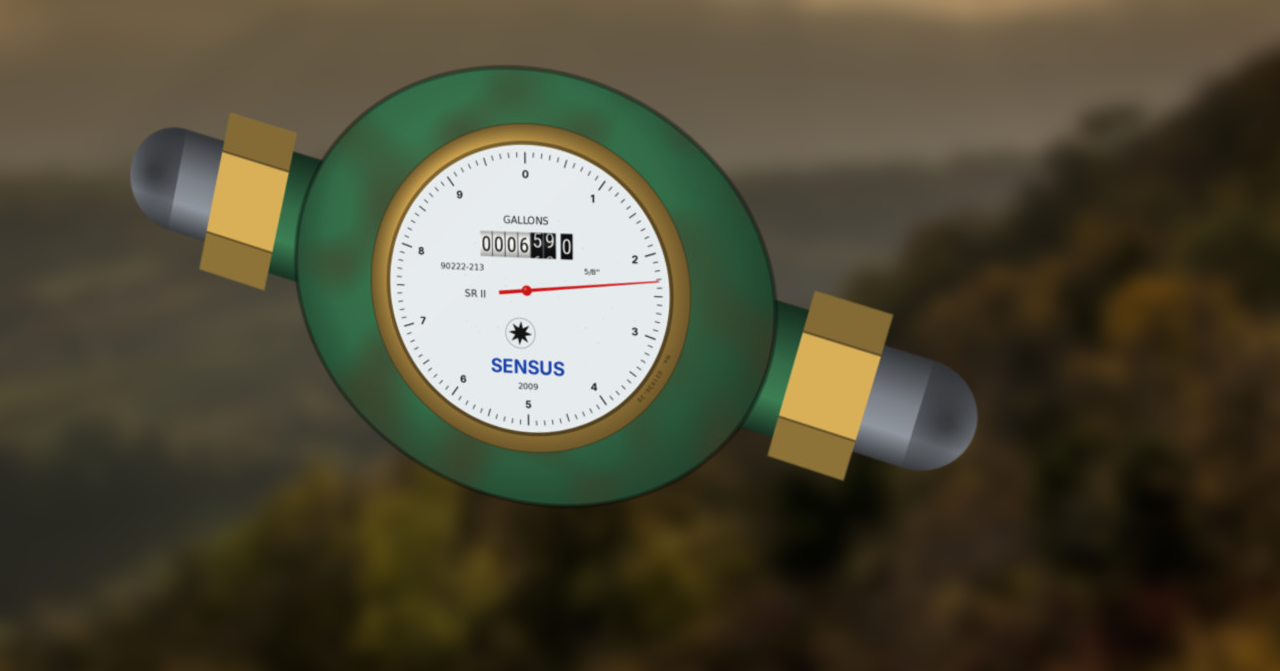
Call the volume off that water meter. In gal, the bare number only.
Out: 6592.3
